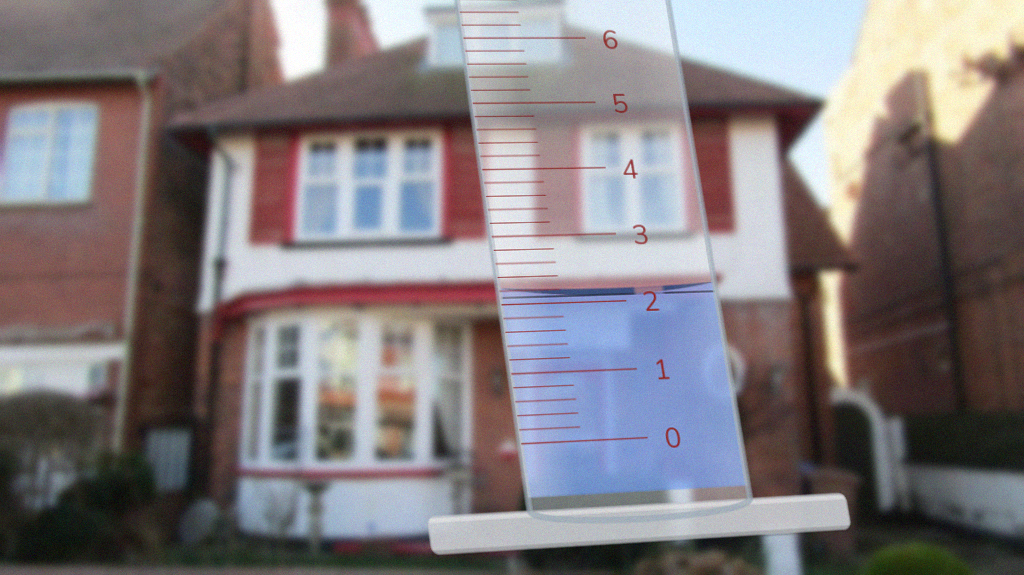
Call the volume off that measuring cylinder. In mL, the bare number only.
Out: 2.1
